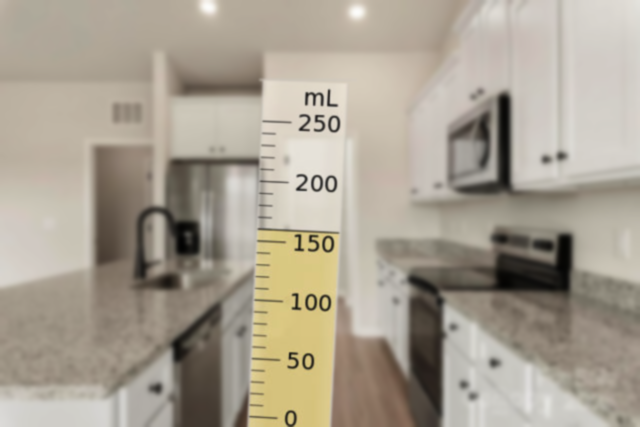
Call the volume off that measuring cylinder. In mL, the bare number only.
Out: 160
